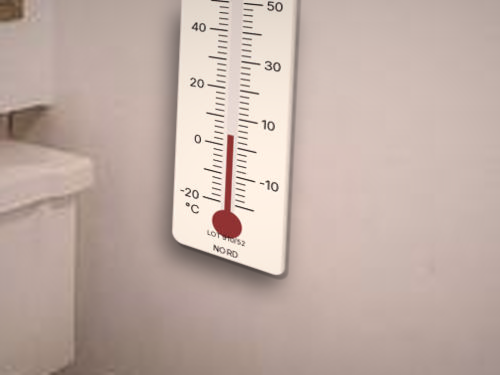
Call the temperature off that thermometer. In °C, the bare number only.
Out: 4
